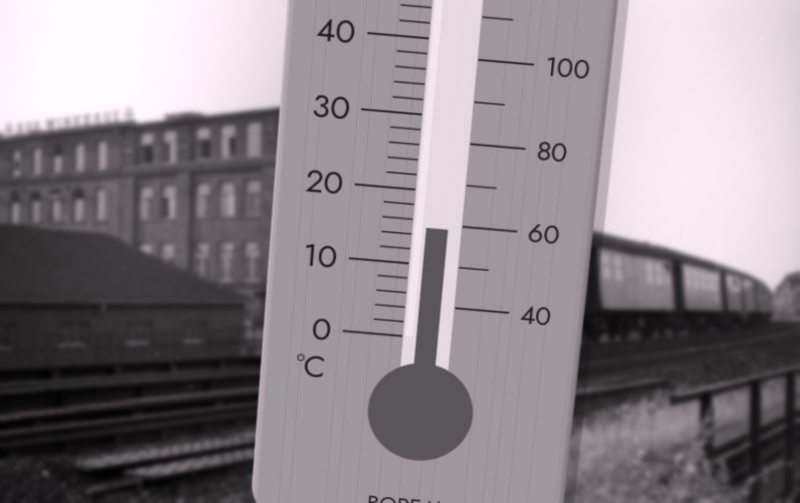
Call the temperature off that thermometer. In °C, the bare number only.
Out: 15
